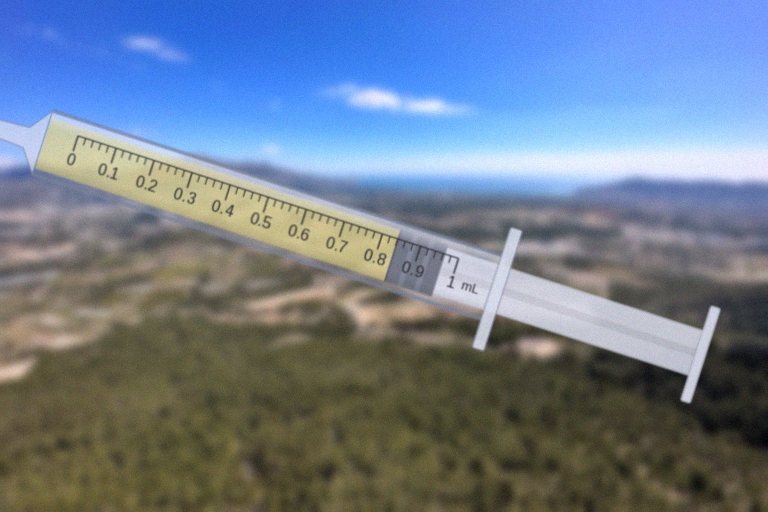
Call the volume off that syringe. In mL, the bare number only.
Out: 0.84
